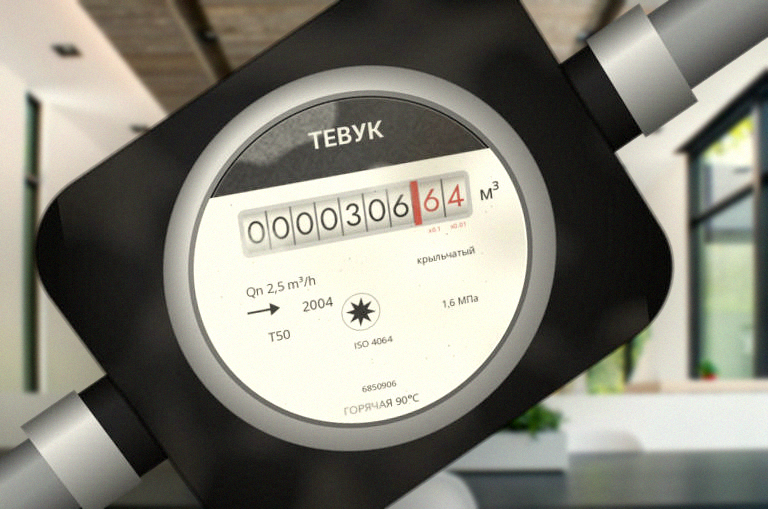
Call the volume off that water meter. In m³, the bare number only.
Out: 306.64
